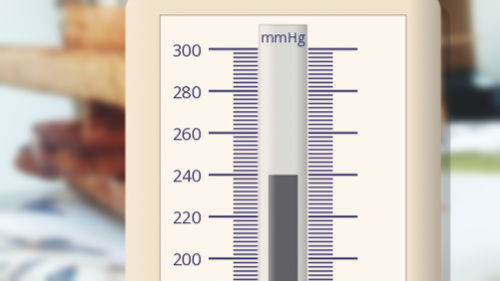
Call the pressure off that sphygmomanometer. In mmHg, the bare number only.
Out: 240
